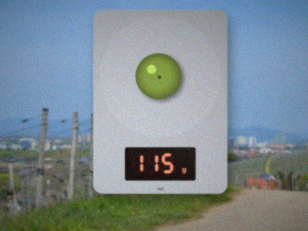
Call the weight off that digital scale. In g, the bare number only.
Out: 115
